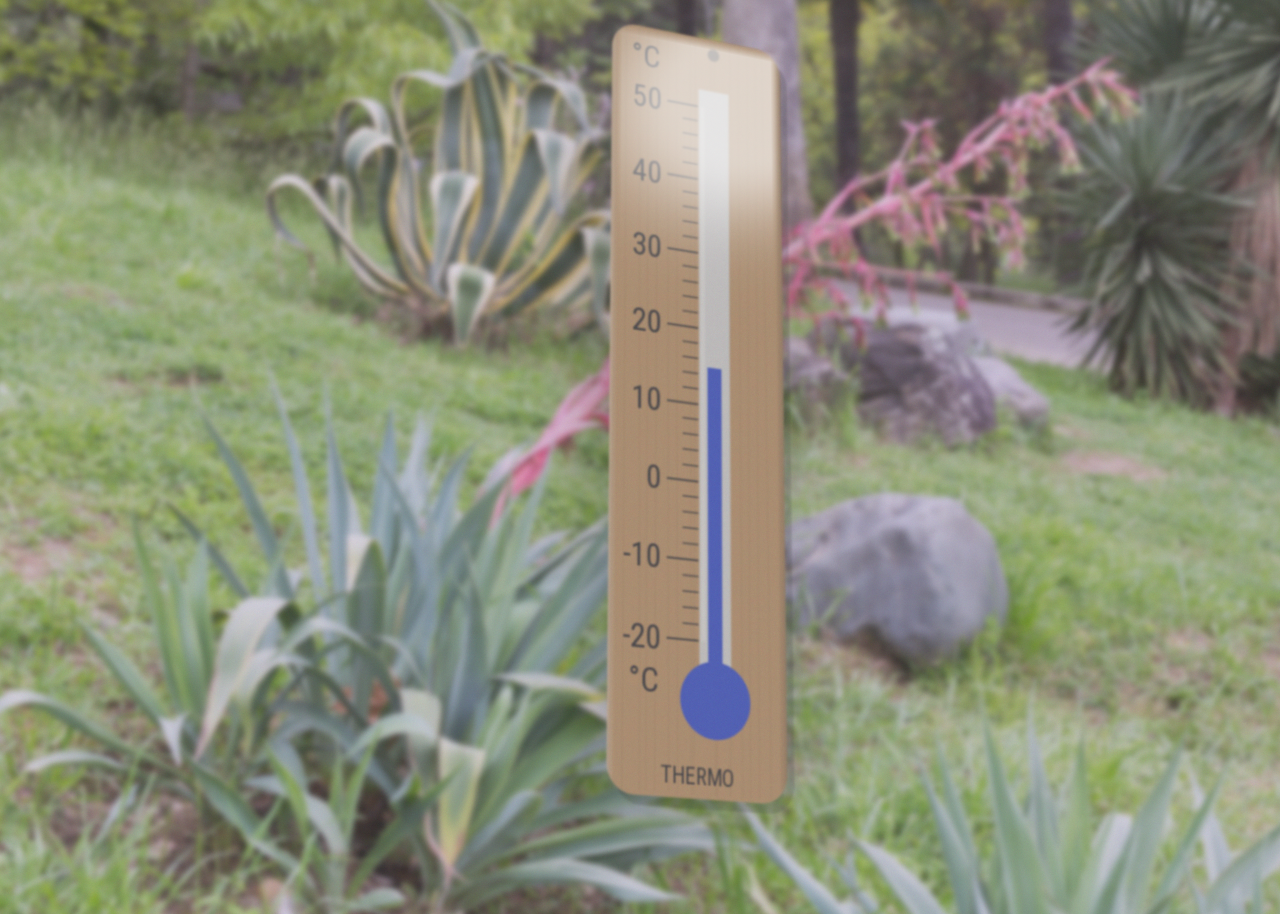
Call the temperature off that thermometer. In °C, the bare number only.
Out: 15
